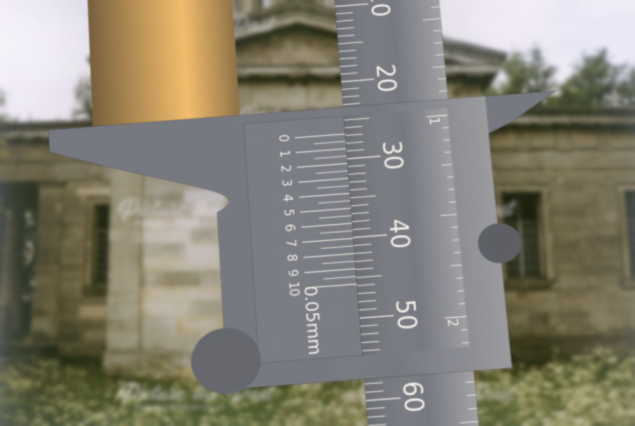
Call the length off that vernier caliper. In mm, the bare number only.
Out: 26.8
